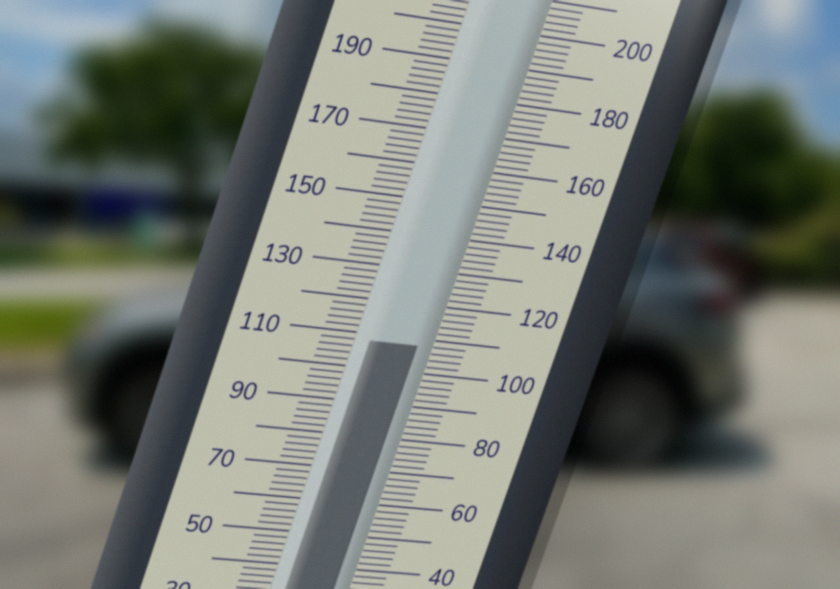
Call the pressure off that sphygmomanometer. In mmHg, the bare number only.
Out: 108
